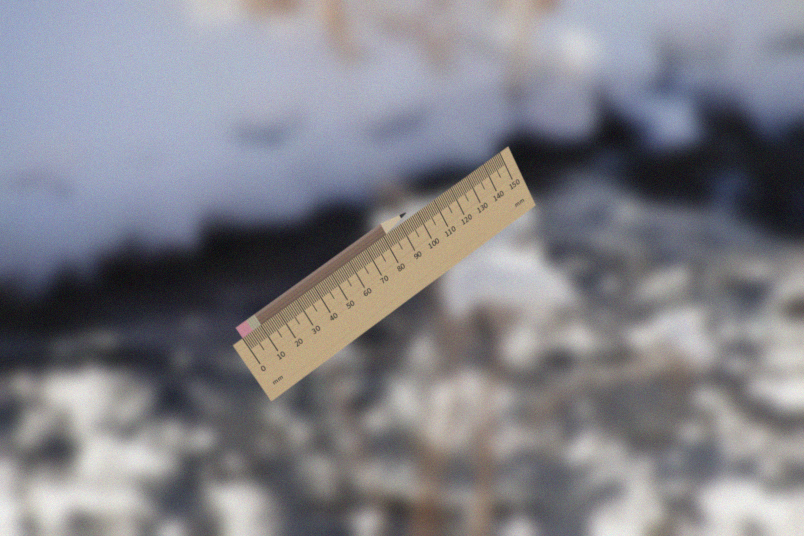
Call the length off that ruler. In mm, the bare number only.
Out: 95
